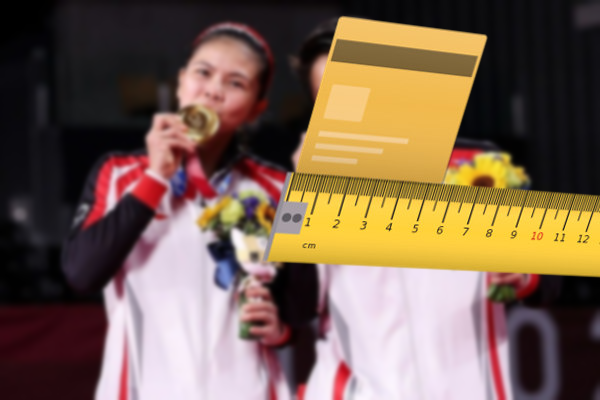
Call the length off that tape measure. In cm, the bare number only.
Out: 5.5
